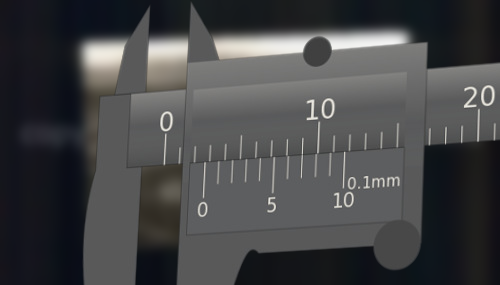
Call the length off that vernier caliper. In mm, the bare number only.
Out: 2.7
